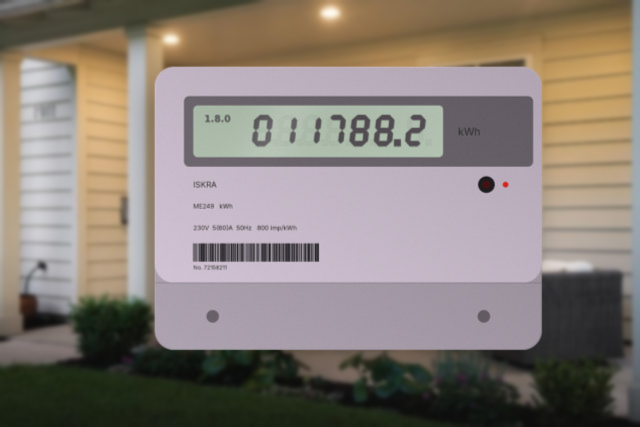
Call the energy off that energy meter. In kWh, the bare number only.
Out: 11788.2
